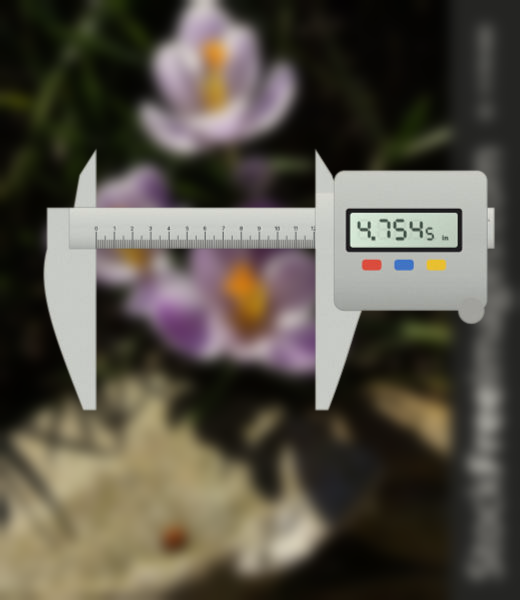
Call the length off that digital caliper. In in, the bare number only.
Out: 4.7545
